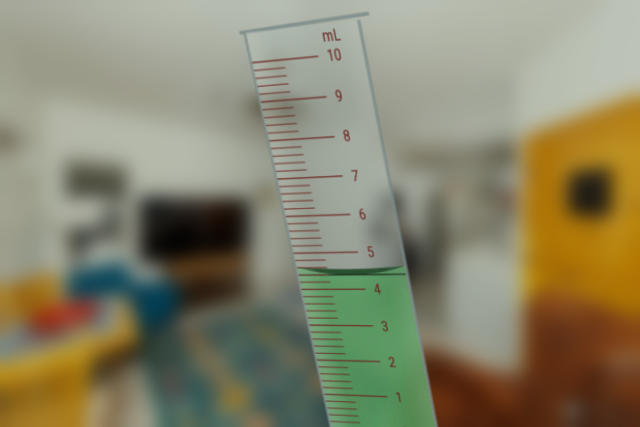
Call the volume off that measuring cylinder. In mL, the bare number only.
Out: 4.4
